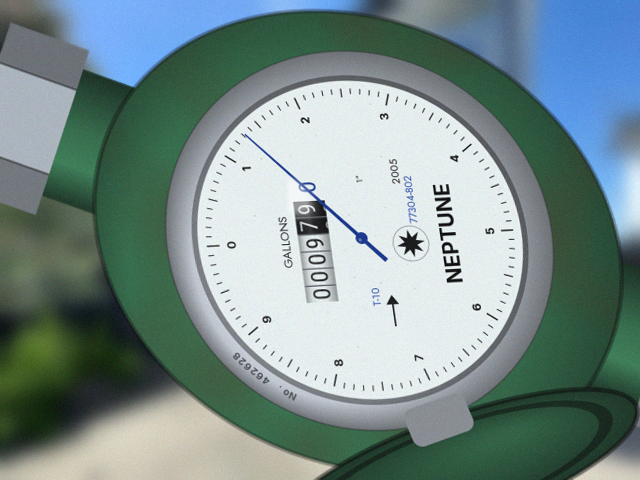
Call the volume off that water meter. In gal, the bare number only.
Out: 9791.3
